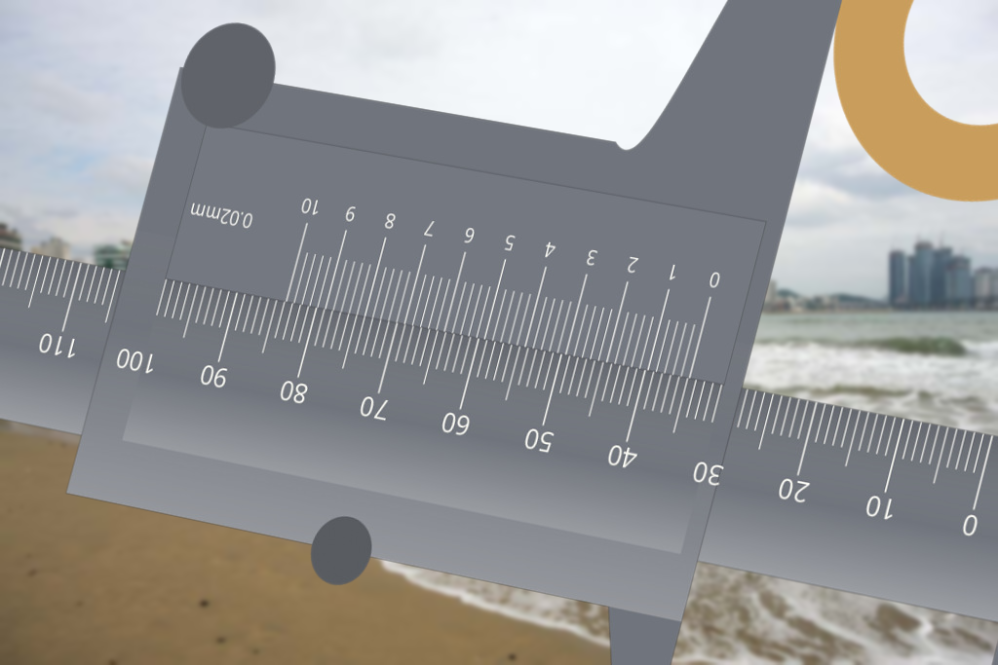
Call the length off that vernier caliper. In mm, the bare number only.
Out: 34.8
